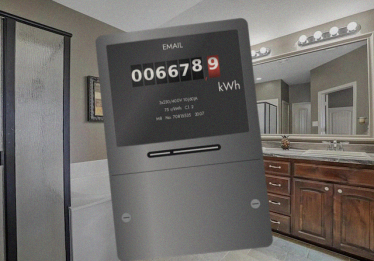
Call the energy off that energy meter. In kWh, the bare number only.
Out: 6678.9
